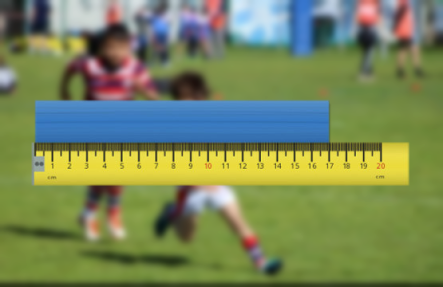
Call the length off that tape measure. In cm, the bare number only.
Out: 17
